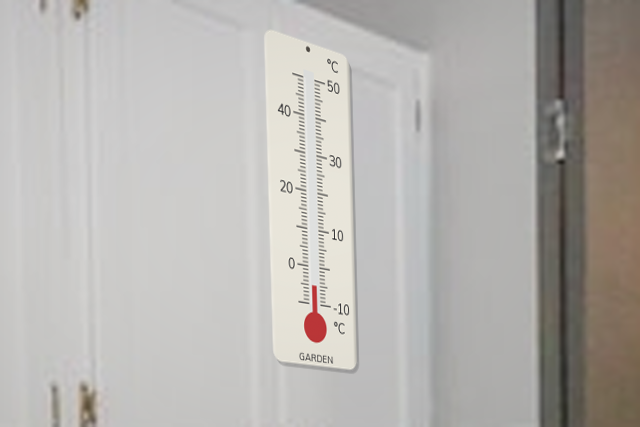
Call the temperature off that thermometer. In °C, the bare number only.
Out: -5
